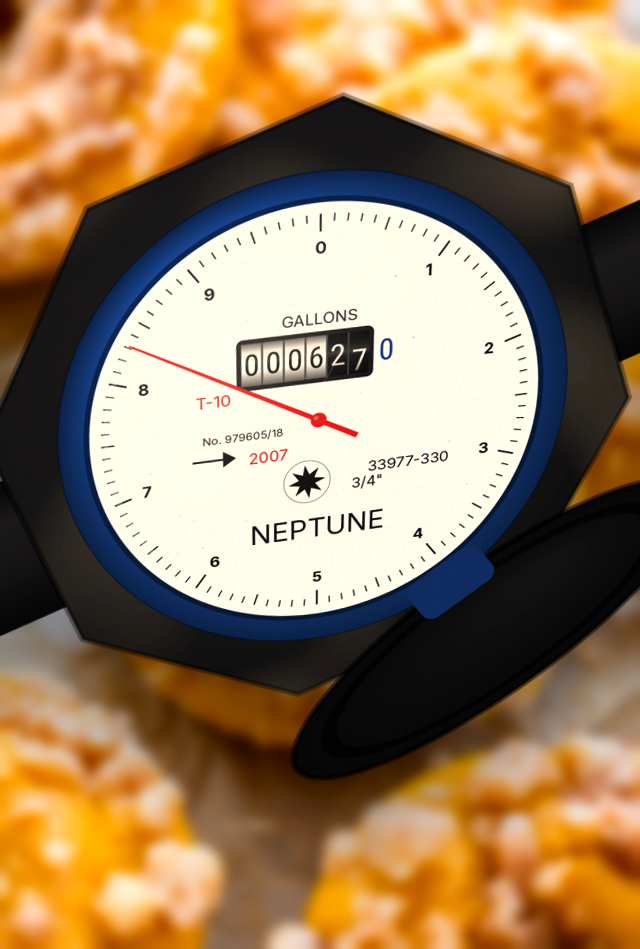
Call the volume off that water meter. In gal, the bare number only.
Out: 6268.3
